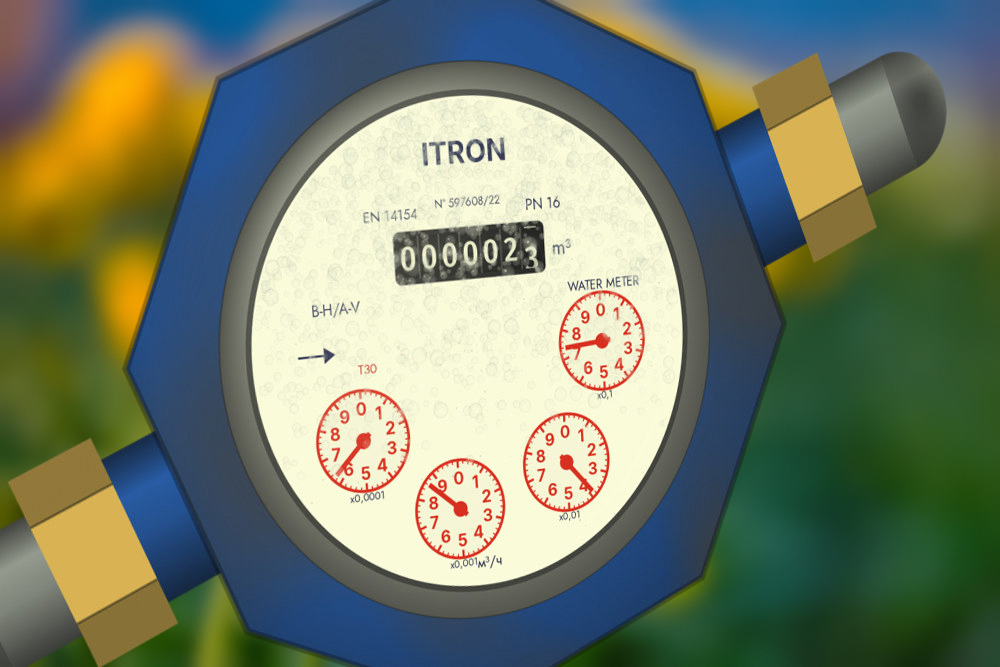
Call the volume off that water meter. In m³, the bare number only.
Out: 22.7386
